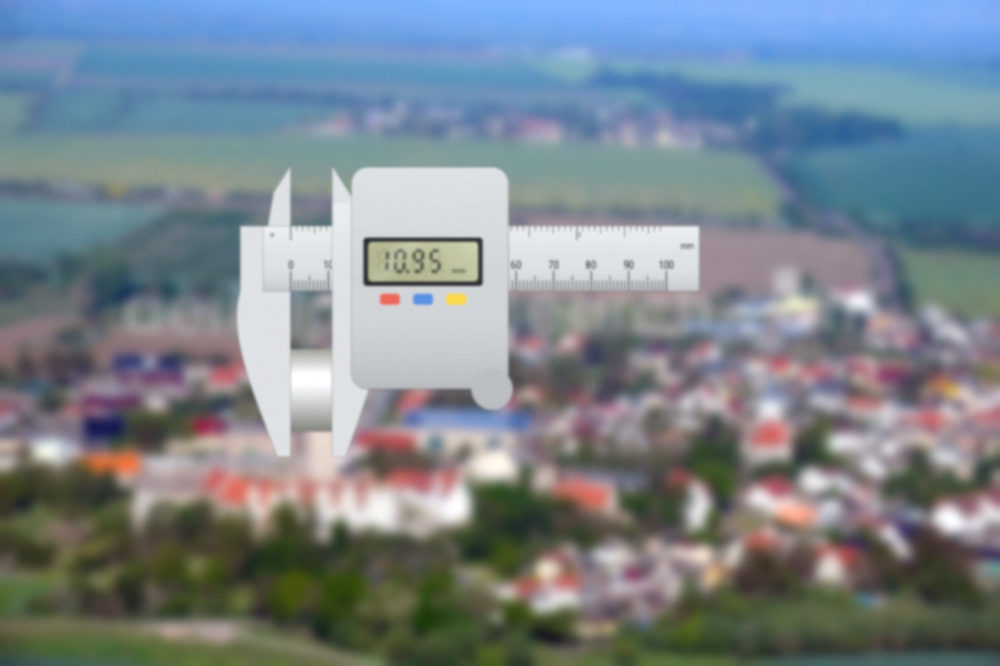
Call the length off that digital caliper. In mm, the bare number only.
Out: 10.95
